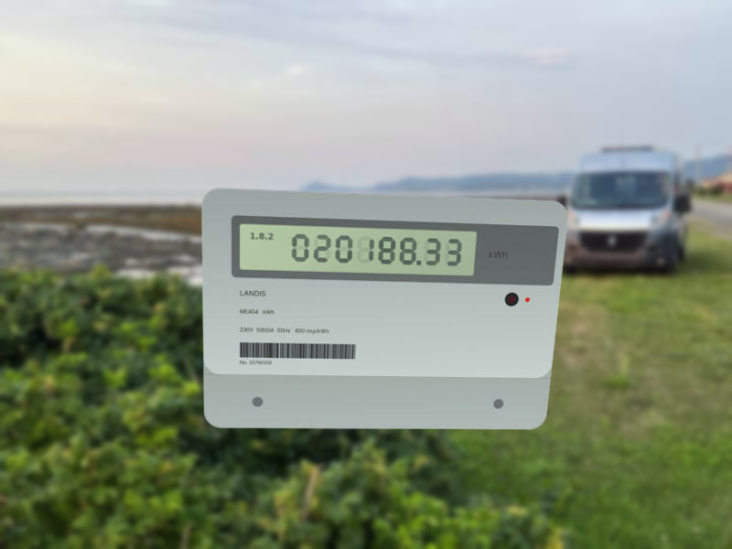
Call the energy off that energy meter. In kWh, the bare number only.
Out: 20188.33
